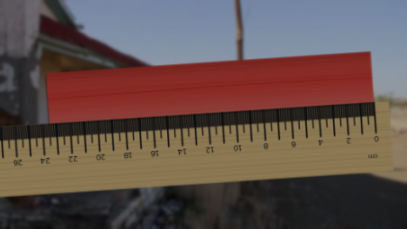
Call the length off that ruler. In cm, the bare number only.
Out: 23.5
